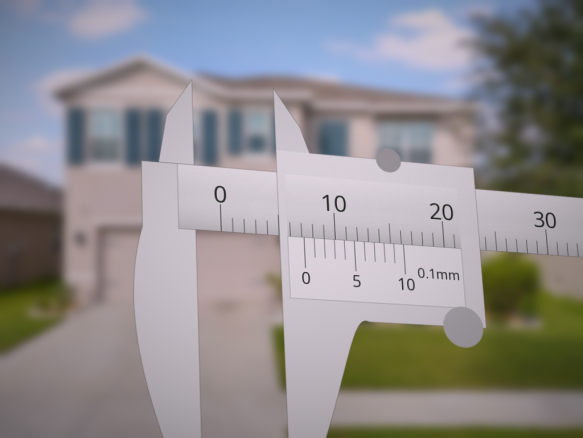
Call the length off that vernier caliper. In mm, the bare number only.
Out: 7.2
